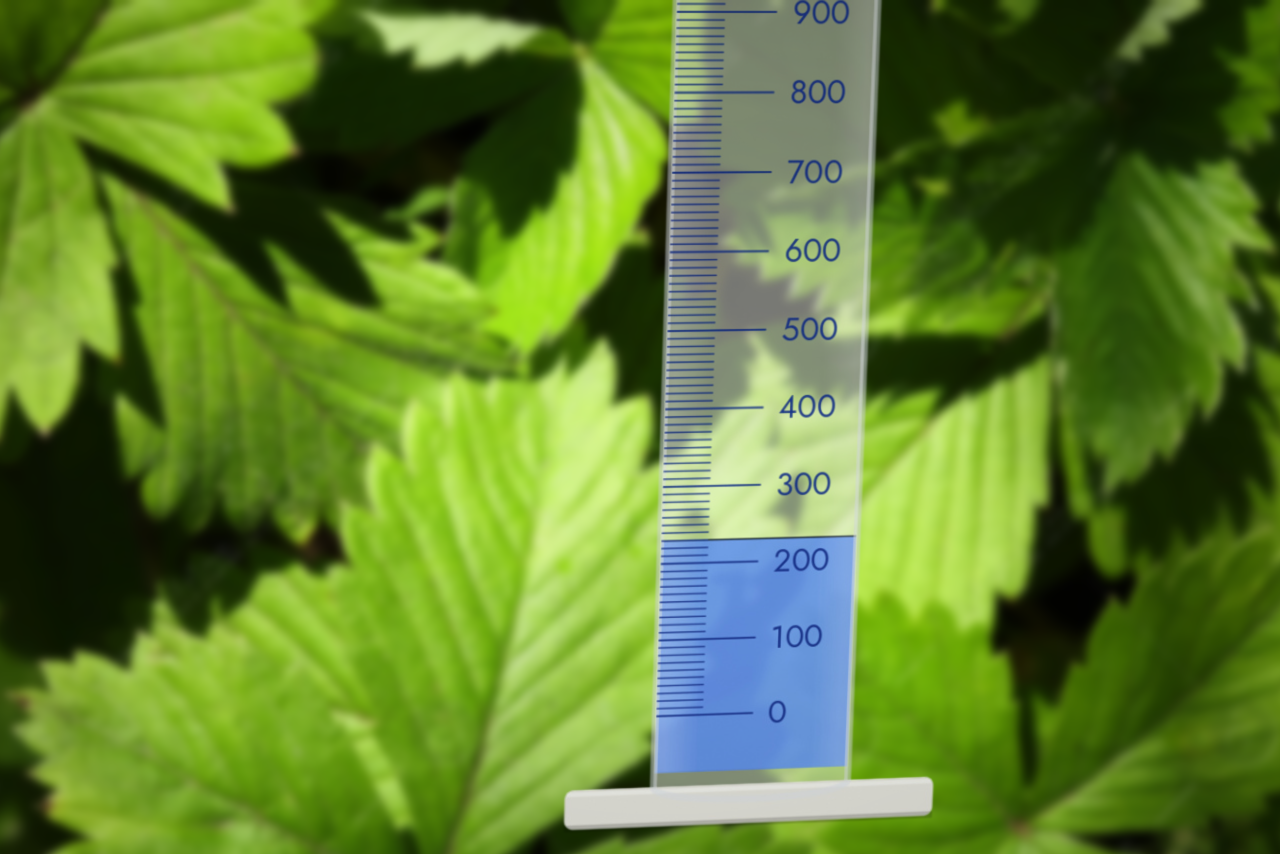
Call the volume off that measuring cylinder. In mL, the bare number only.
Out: 230
